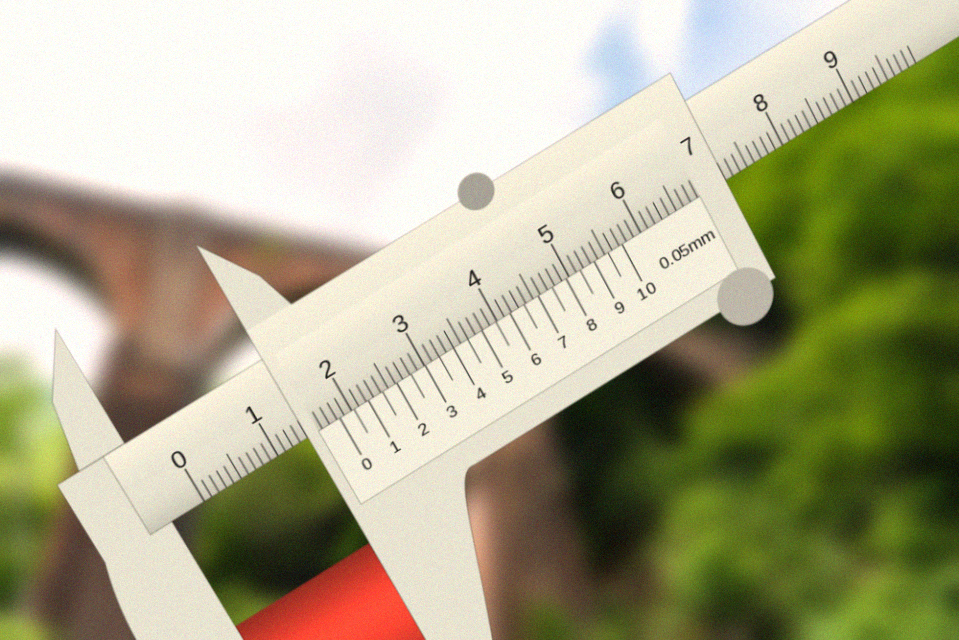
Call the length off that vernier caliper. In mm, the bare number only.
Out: 18.4
